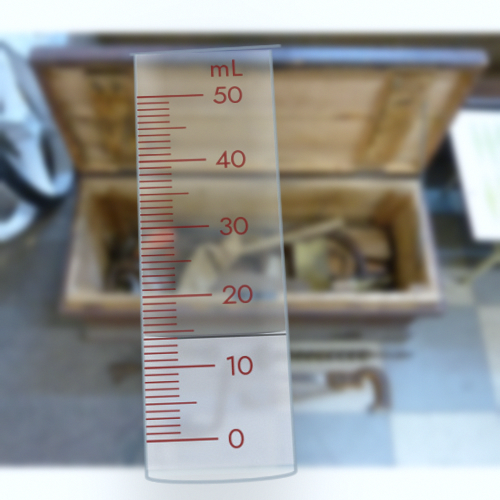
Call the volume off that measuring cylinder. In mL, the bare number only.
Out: 14
